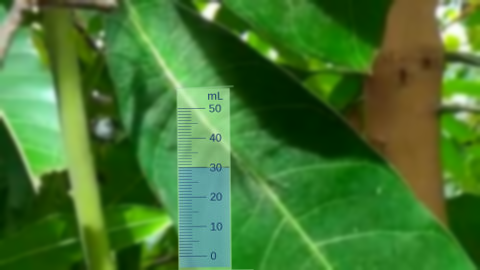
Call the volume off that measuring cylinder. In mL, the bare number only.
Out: 30
